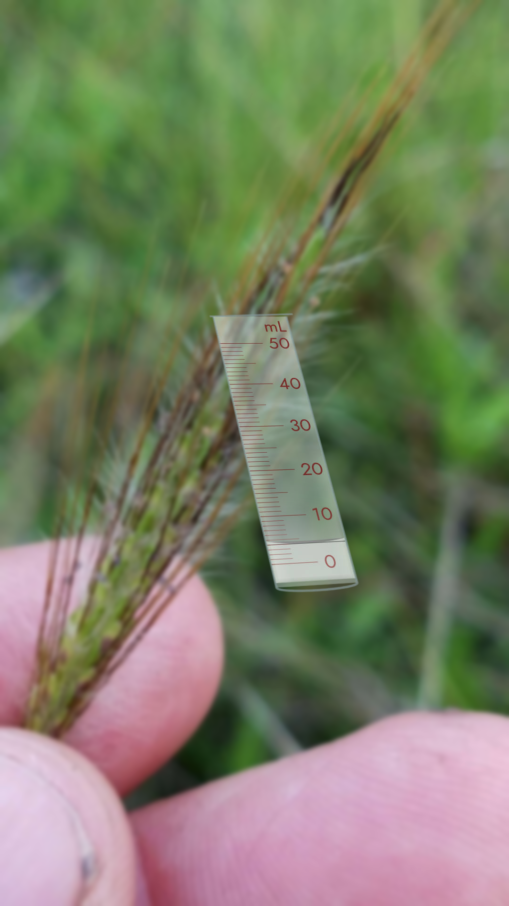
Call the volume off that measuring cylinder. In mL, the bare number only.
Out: 4
